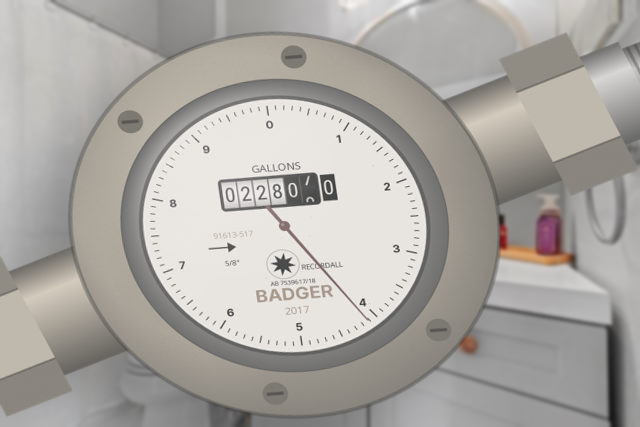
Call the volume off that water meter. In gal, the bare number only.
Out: 228074.1
